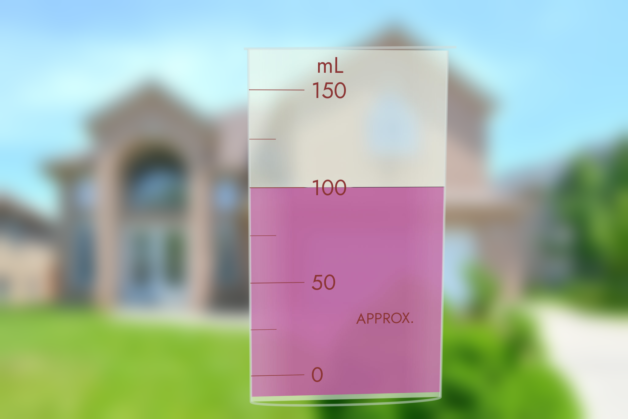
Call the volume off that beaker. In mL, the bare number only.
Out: 100
